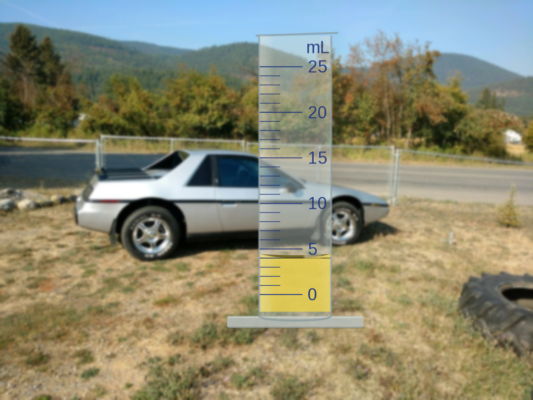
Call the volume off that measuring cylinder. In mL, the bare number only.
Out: 4
